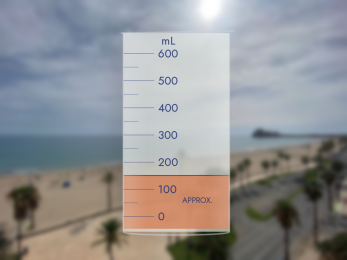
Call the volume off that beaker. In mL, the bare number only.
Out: 150
